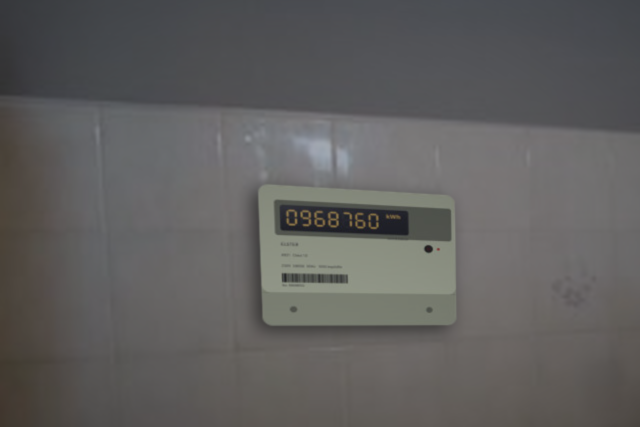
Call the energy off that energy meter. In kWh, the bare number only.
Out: 968760
